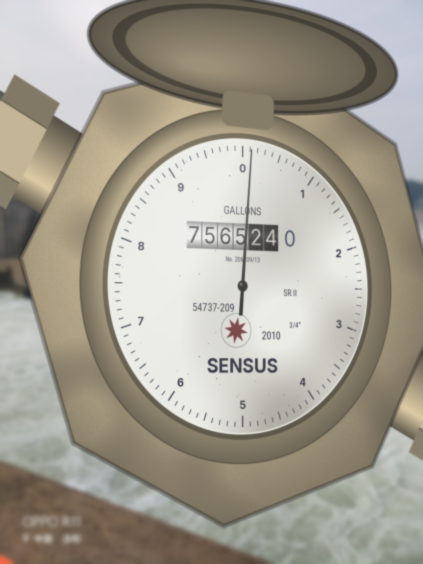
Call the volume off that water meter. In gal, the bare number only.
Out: 7565240.1
